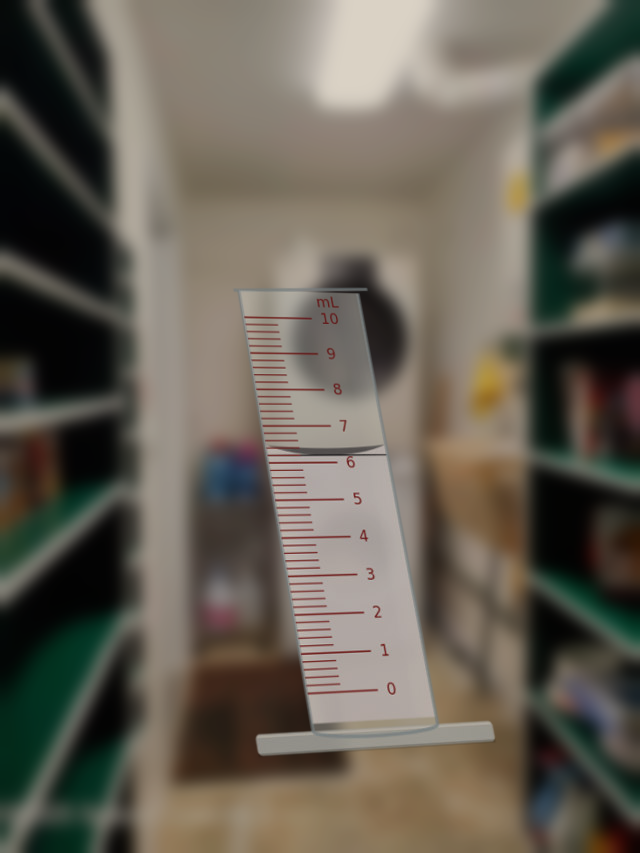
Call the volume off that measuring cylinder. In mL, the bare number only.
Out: 6.2
